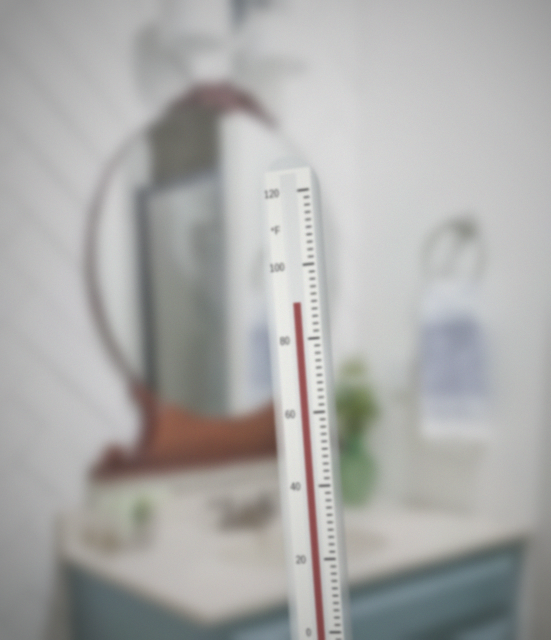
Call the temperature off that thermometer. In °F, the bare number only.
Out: 90
